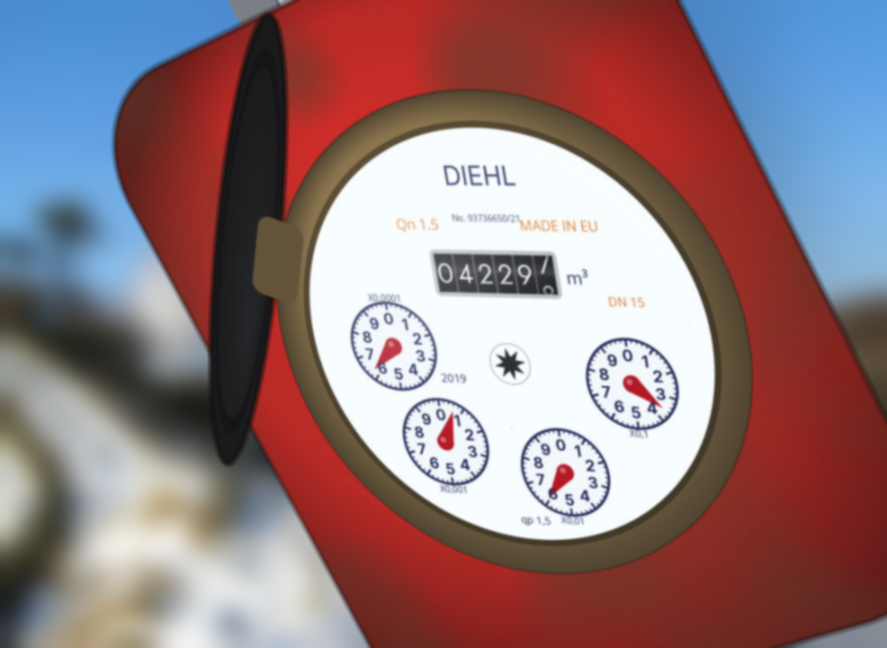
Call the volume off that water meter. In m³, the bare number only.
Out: 42297.3606
